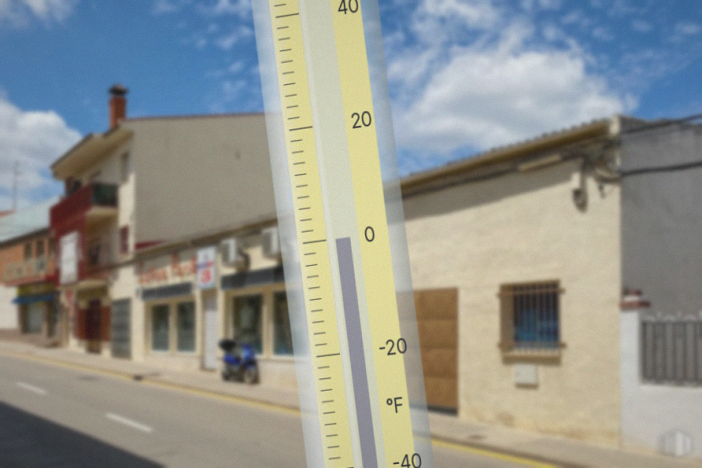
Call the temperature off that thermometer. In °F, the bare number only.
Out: 0
